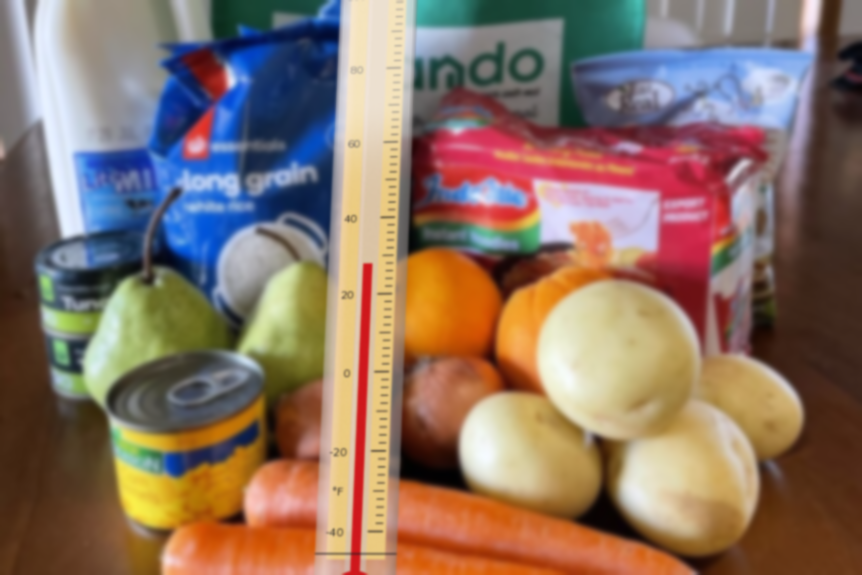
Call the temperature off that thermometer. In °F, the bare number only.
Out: 28
